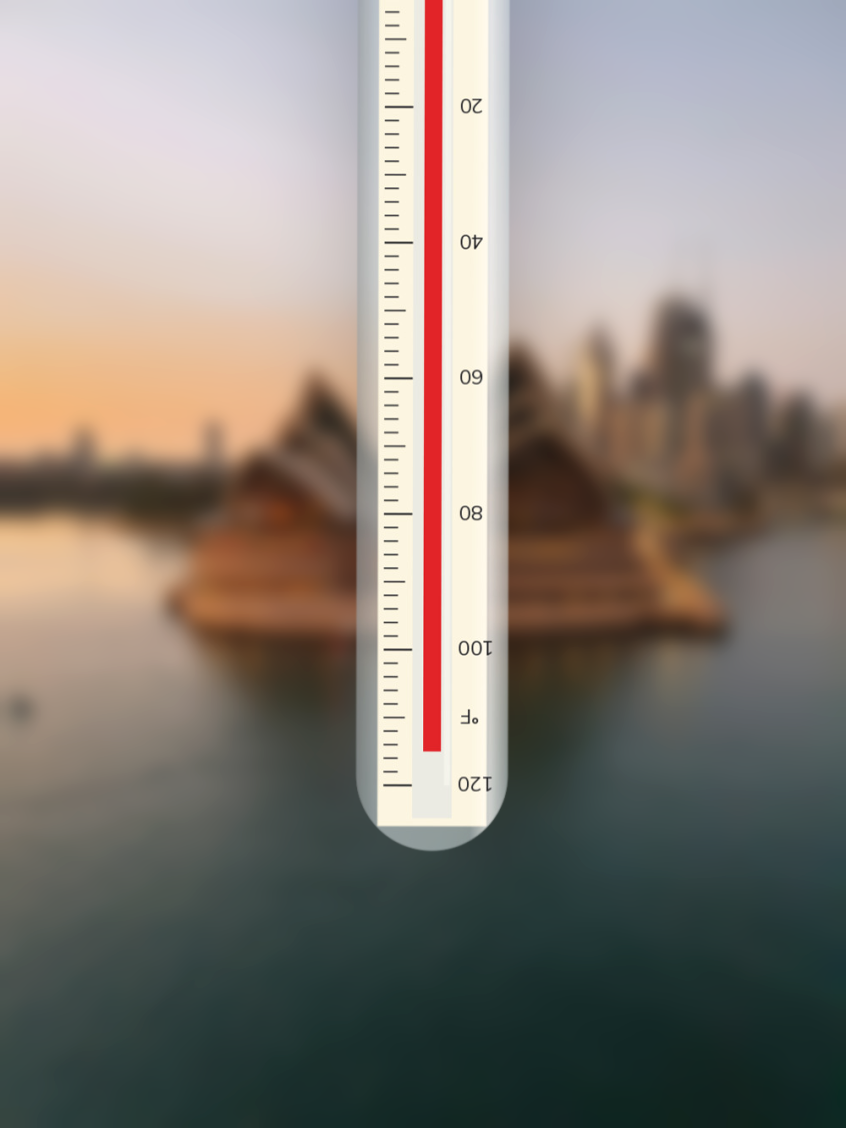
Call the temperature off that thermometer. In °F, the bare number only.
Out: 115
